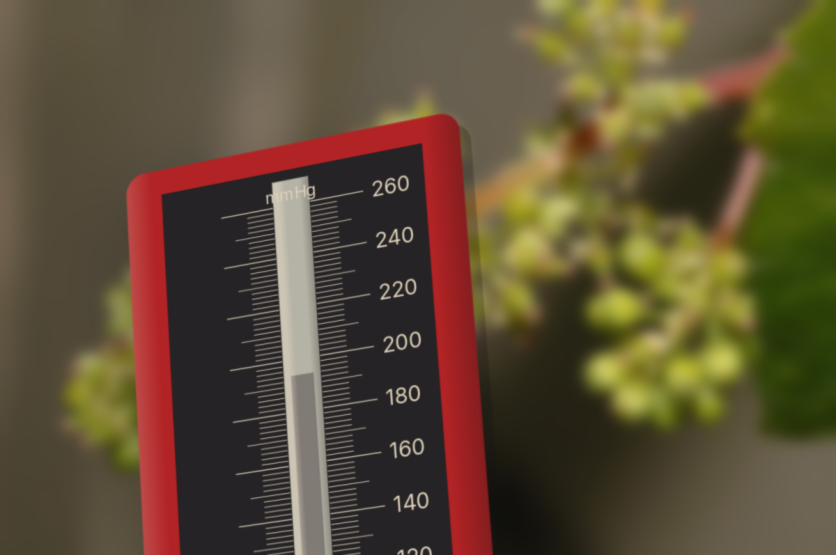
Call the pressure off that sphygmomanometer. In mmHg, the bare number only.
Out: 194
